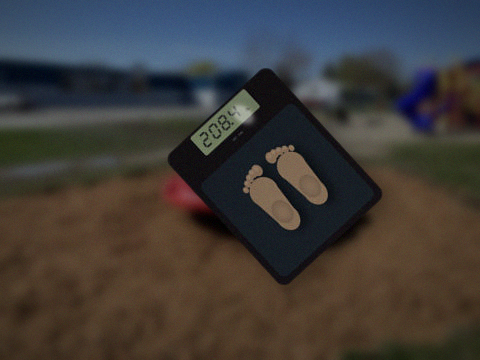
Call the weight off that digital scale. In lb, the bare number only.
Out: 208.4
